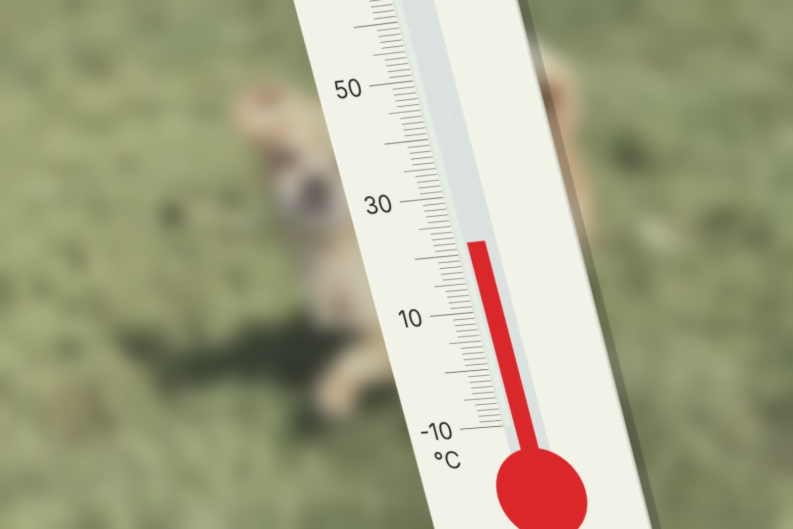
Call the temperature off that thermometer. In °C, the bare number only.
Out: 22
